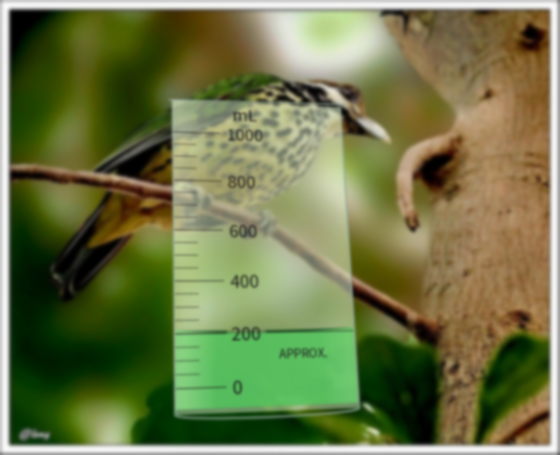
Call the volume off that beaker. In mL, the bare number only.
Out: 200
